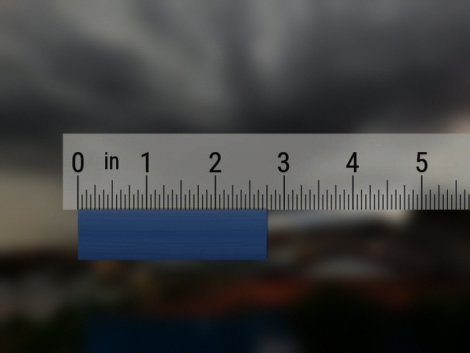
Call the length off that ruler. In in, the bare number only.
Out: 2.75
